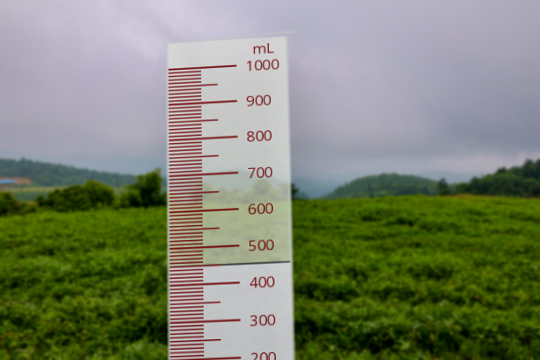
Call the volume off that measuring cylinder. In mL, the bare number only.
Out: 450
